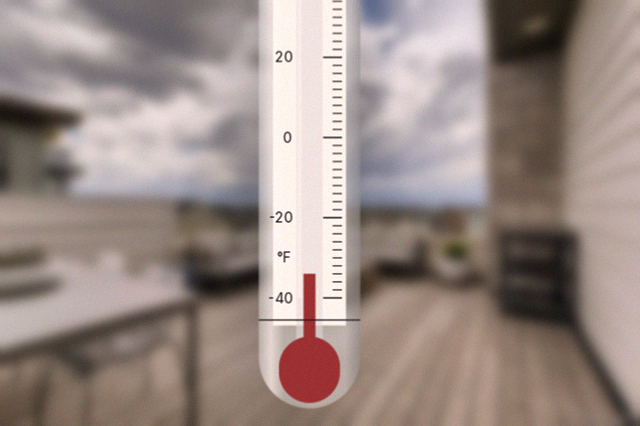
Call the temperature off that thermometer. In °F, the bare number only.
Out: -34
